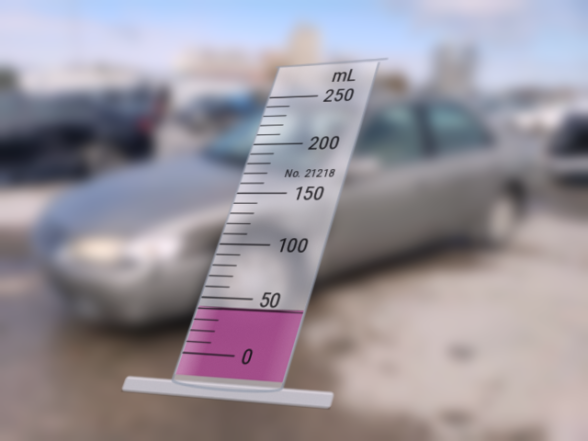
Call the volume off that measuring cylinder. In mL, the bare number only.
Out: 40
